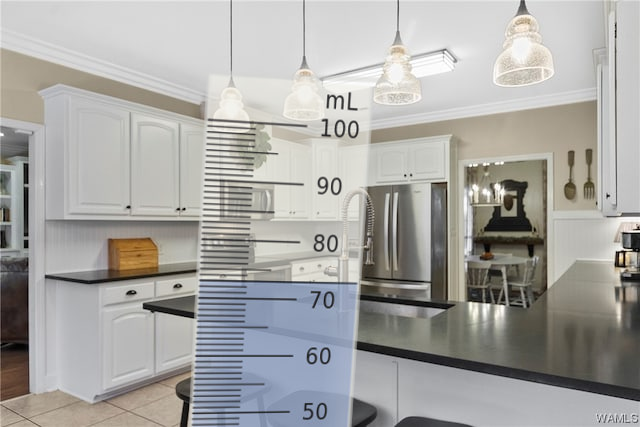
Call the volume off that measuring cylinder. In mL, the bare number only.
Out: 73
